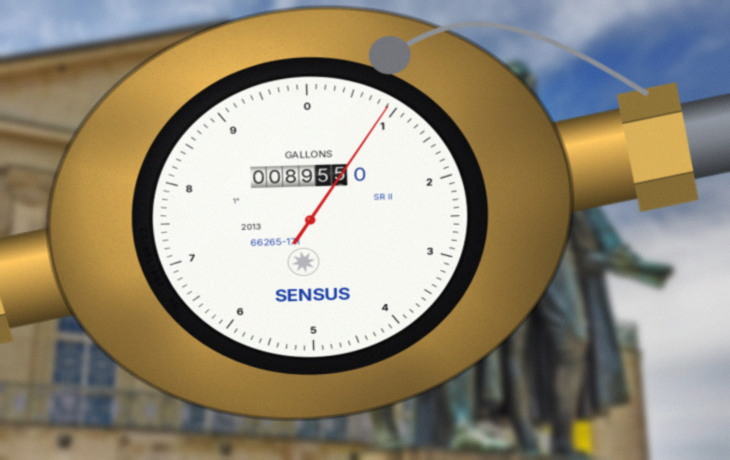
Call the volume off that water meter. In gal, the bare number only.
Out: 89550.9
